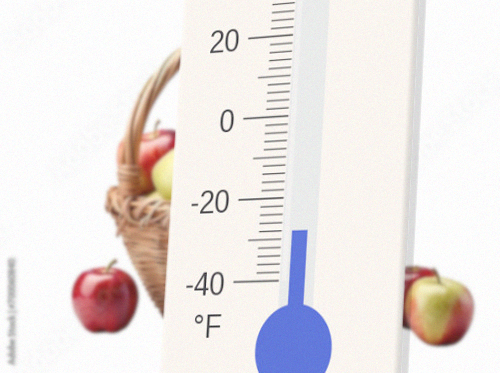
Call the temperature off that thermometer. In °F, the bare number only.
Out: -28
